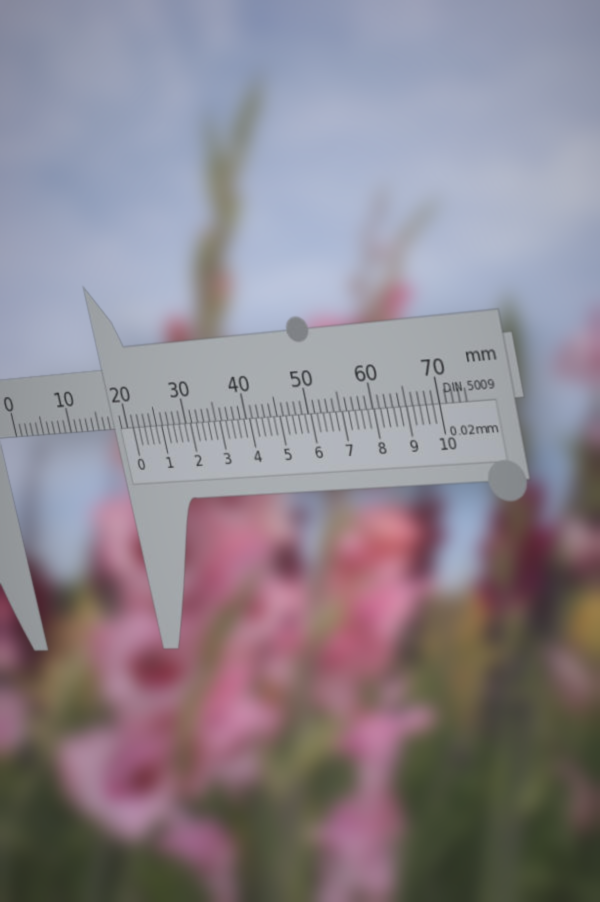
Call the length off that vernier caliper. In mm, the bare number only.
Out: 21.0
